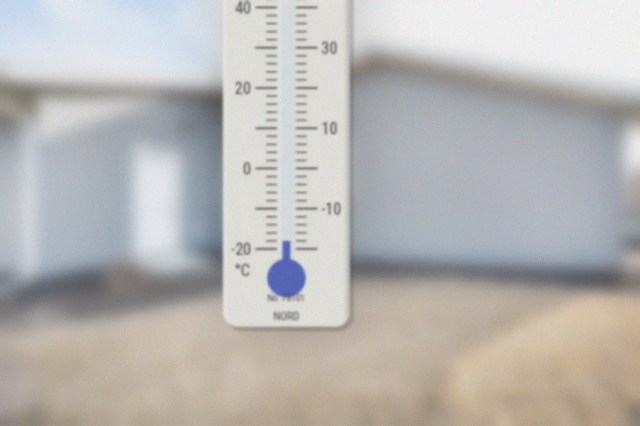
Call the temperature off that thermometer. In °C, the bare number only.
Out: -18
